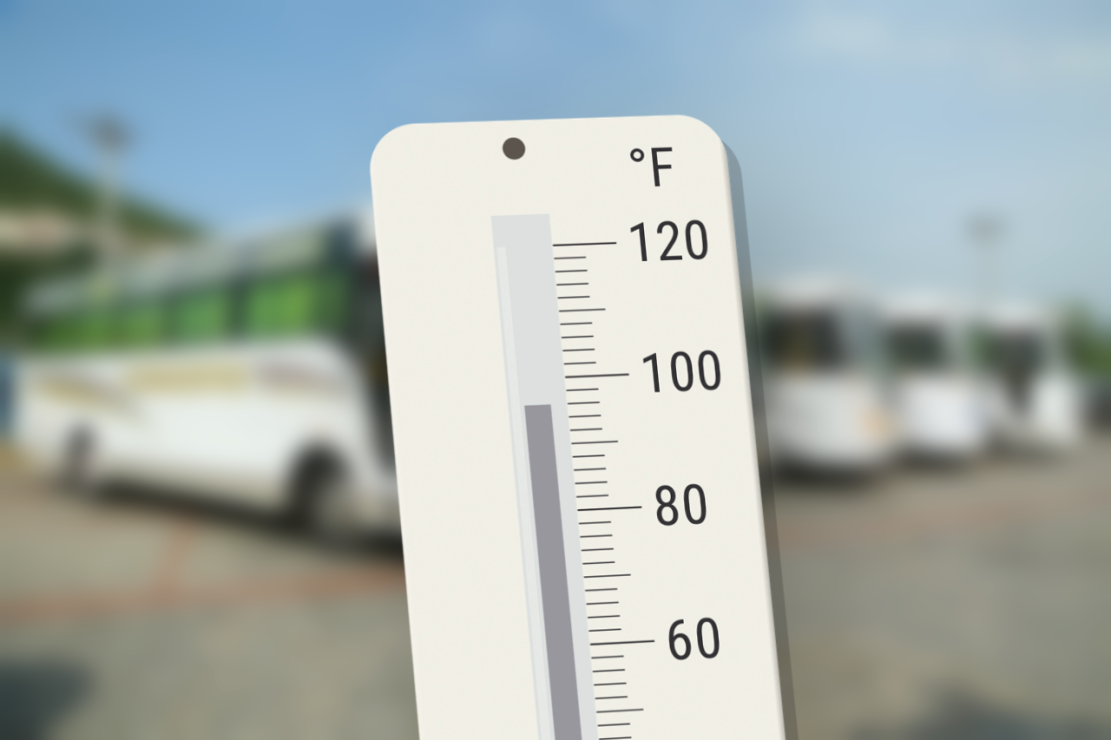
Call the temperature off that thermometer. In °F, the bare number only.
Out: 96
